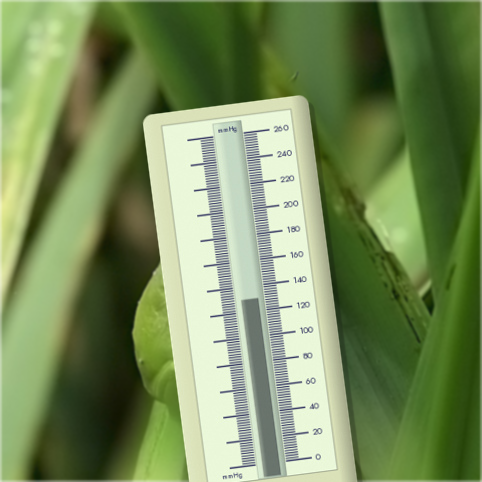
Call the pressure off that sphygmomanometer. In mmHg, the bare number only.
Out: 130
